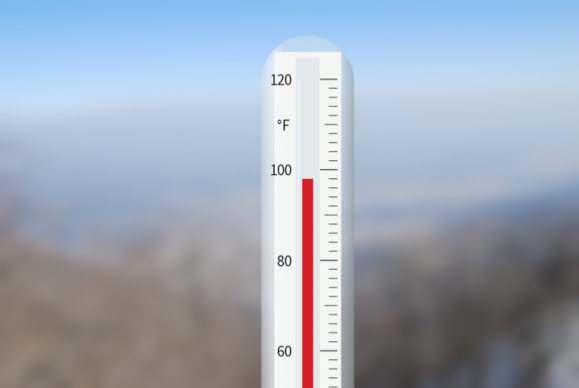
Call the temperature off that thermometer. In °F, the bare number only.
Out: 98
